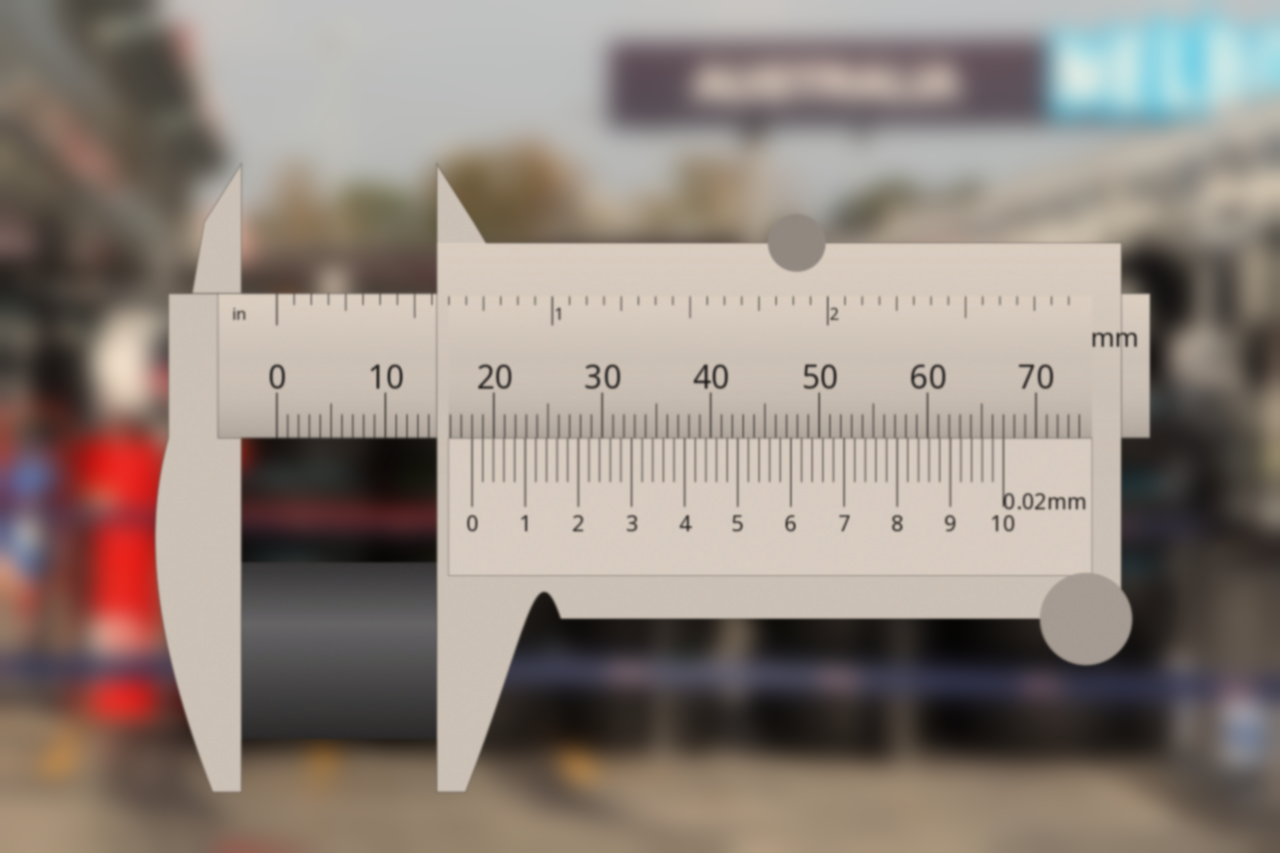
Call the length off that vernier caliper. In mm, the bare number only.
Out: 18.0
